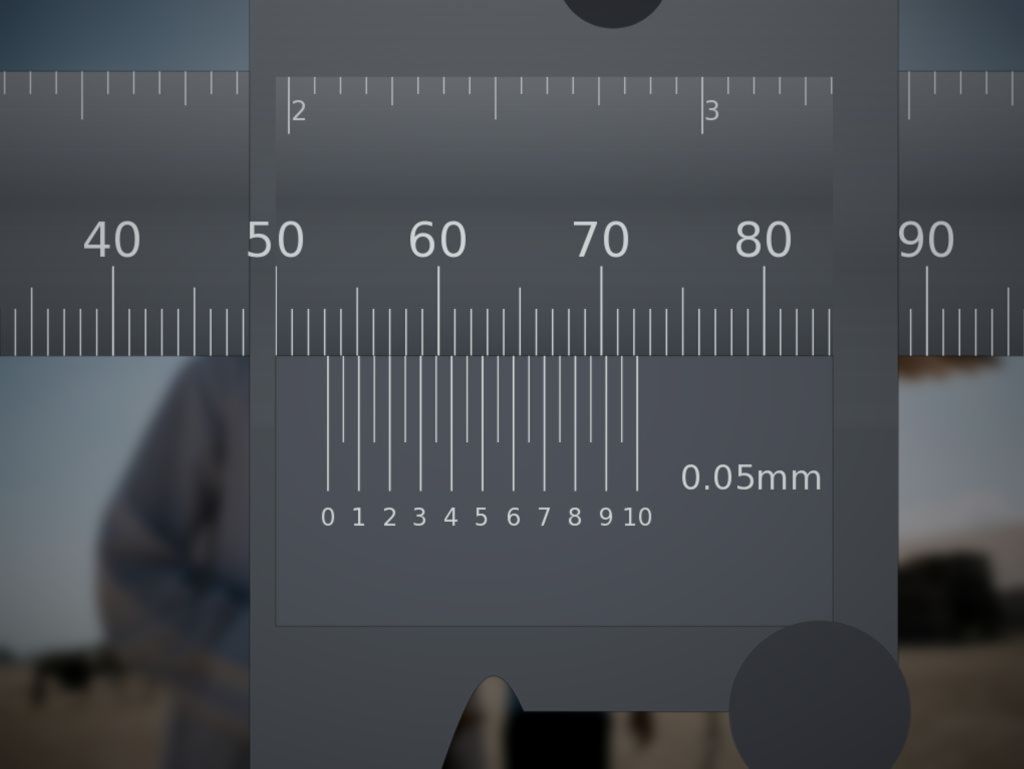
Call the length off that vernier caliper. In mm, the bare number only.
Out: 53.2
